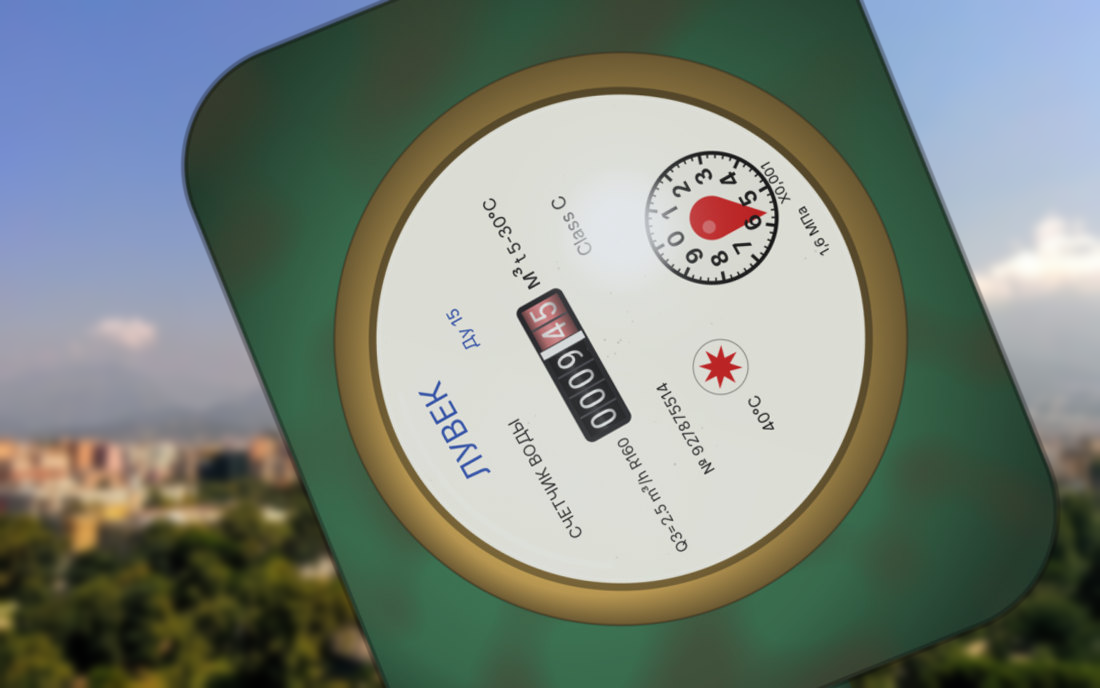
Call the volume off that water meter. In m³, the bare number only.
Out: 9.455
